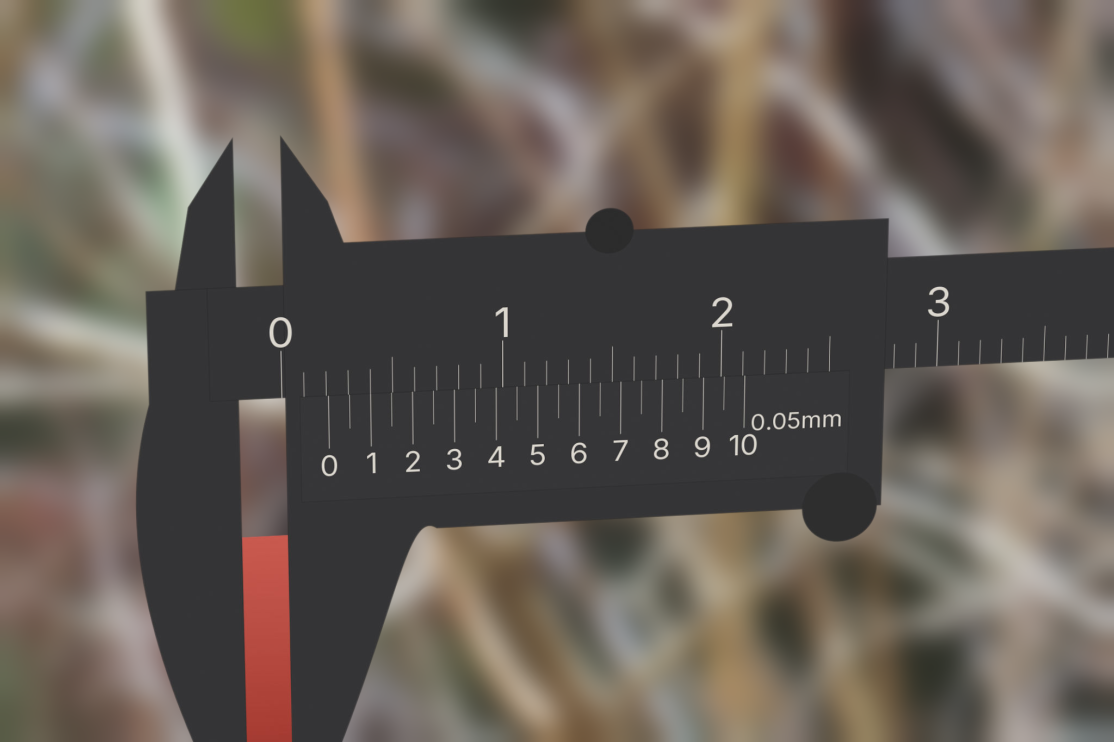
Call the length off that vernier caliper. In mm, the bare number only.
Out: 2.10
